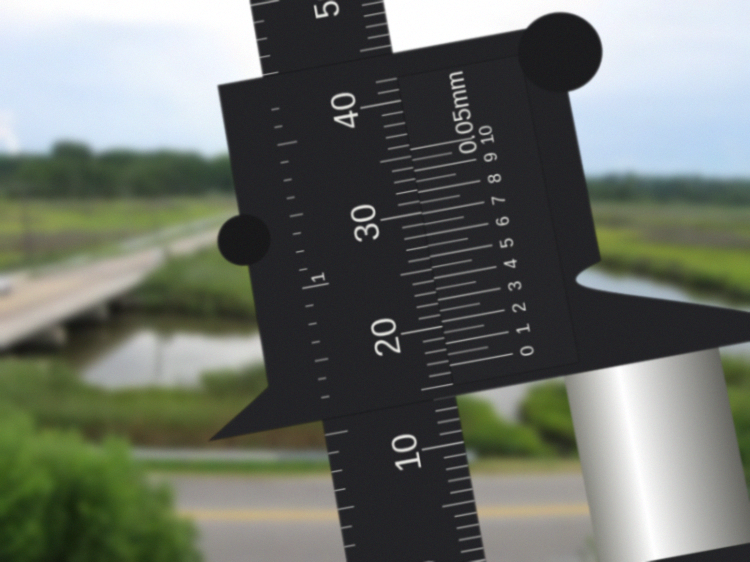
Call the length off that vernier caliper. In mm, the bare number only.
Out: 16.6
